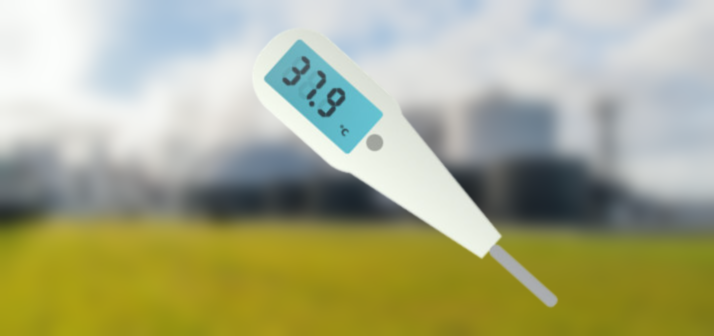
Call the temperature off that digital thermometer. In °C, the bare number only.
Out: 37.9
